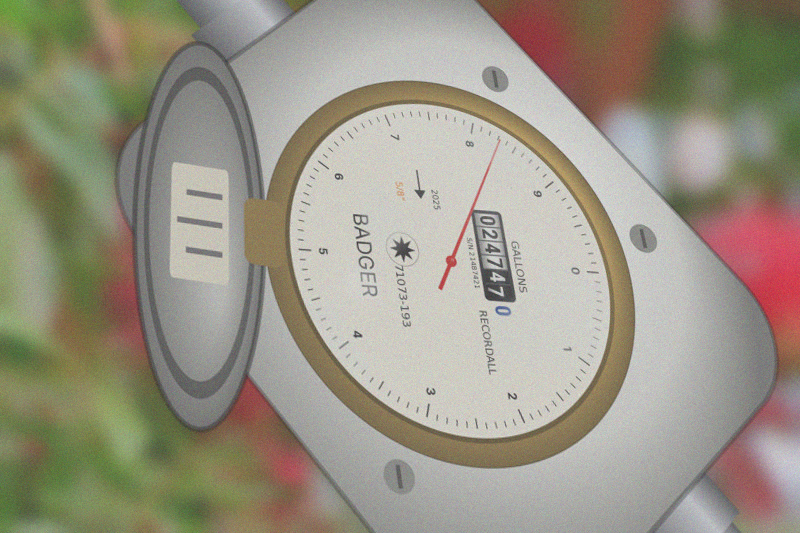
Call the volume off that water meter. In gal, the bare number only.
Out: 247468.3
